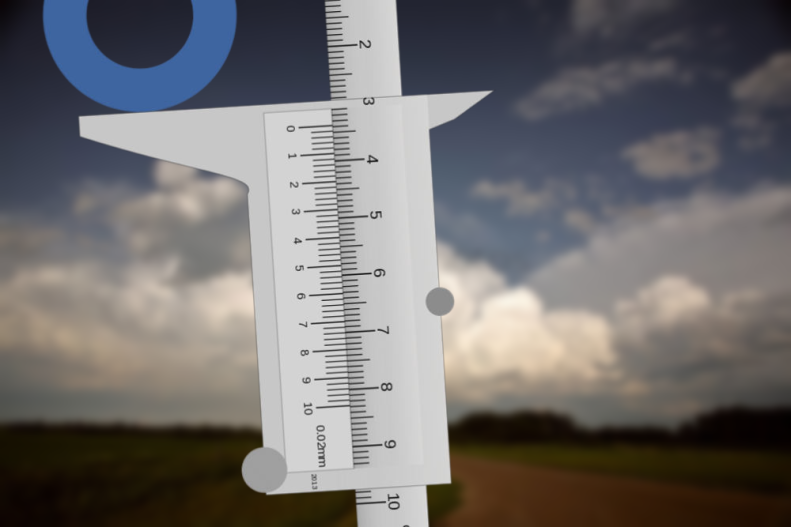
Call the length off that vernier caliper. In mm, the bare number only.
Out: 33.8
